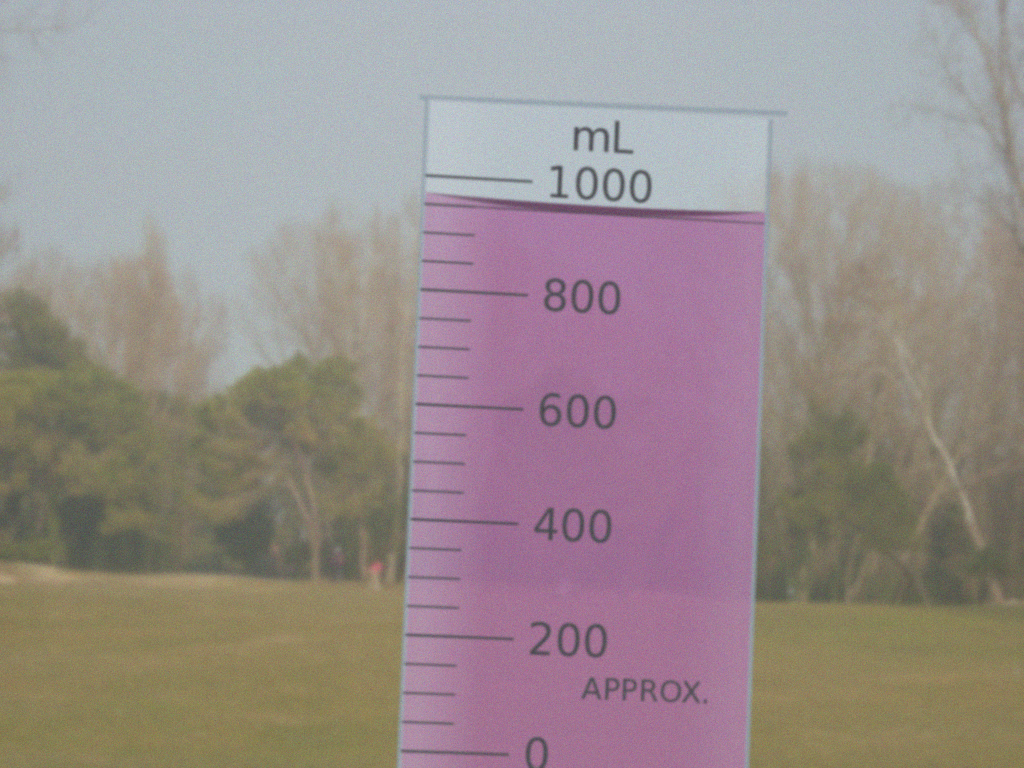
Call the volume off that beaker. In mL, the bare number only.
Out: 950
